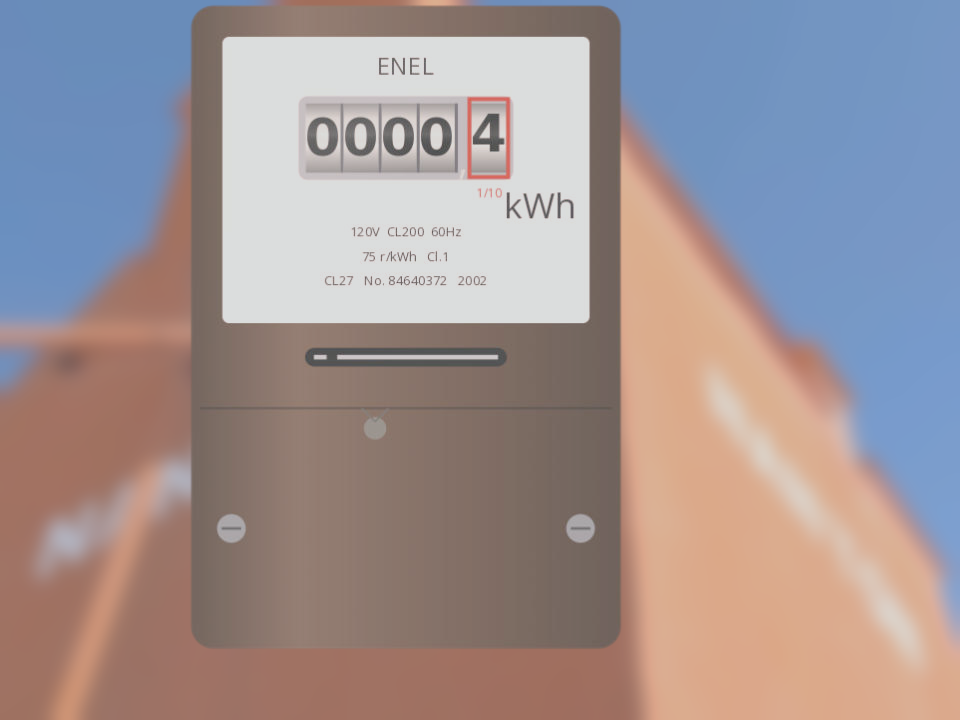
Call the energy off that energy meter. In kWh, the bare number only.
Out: 0.4
